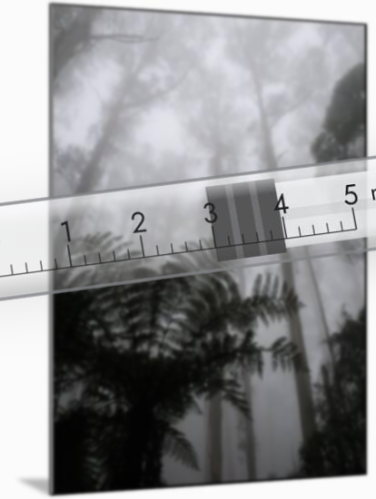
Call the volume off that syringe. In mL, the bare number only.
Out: 3
